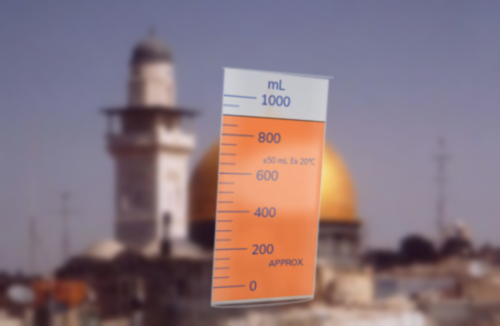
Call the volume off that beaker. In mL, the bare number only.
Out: 900
